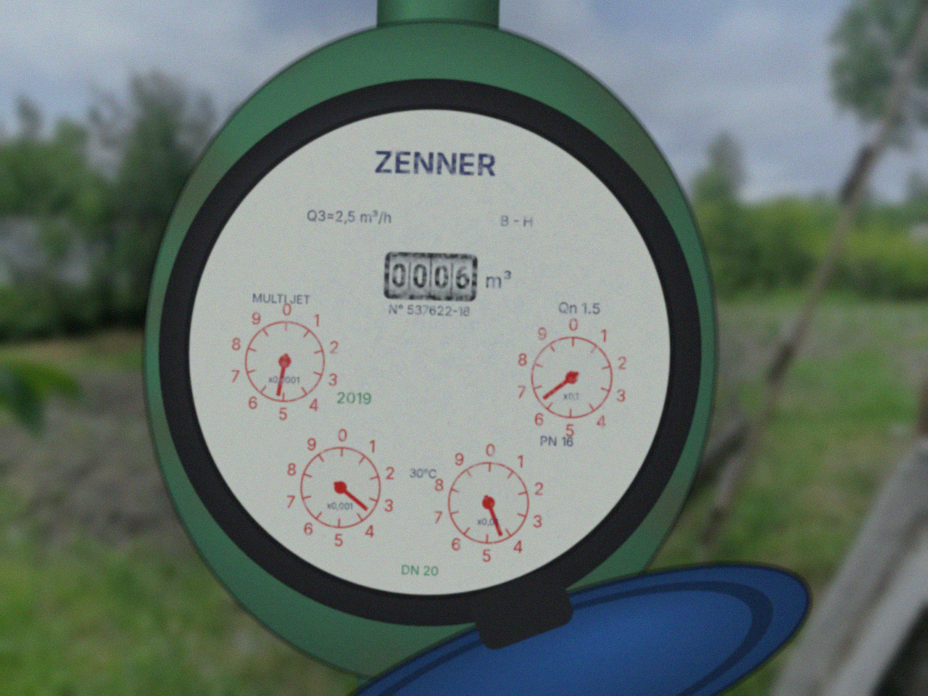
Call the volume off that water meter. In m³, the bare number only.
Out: 6.6435
